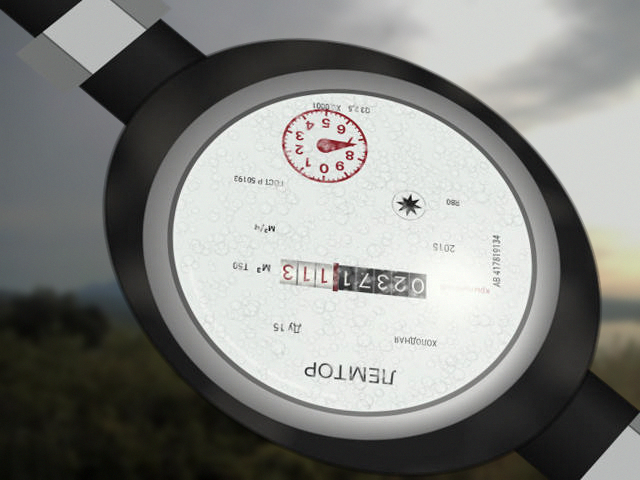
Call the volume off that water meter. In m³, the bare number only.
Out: 2371.1137
